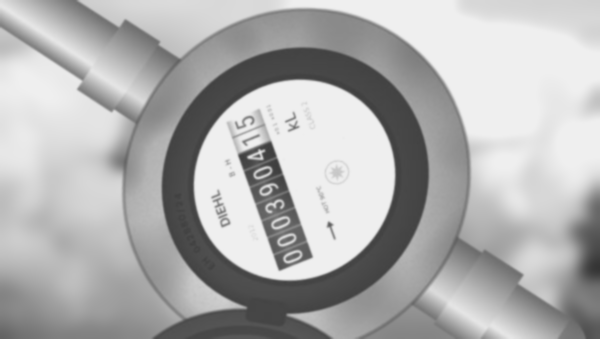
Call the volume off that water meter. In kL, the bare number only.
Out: 3904.15
